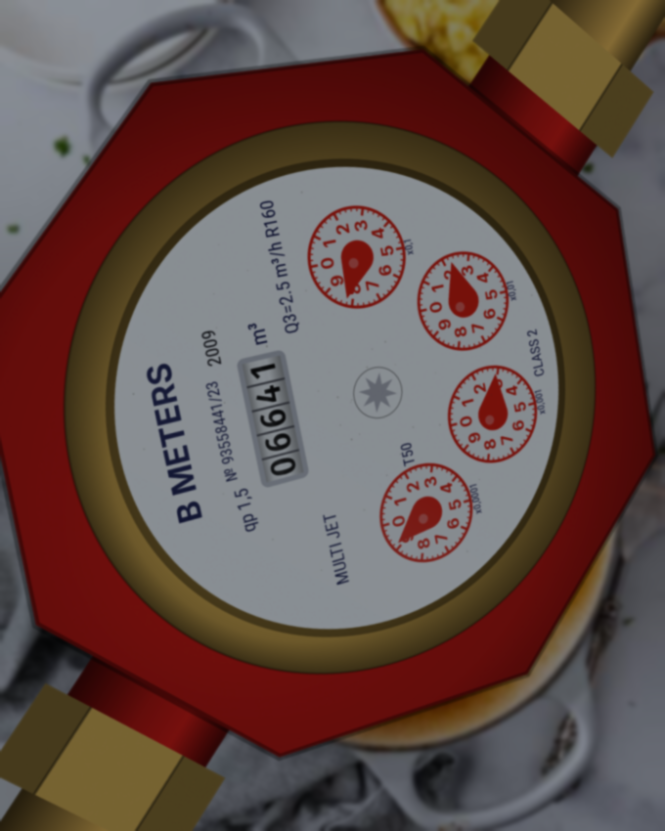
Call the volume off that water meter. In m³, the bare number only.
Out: 6641.8229
